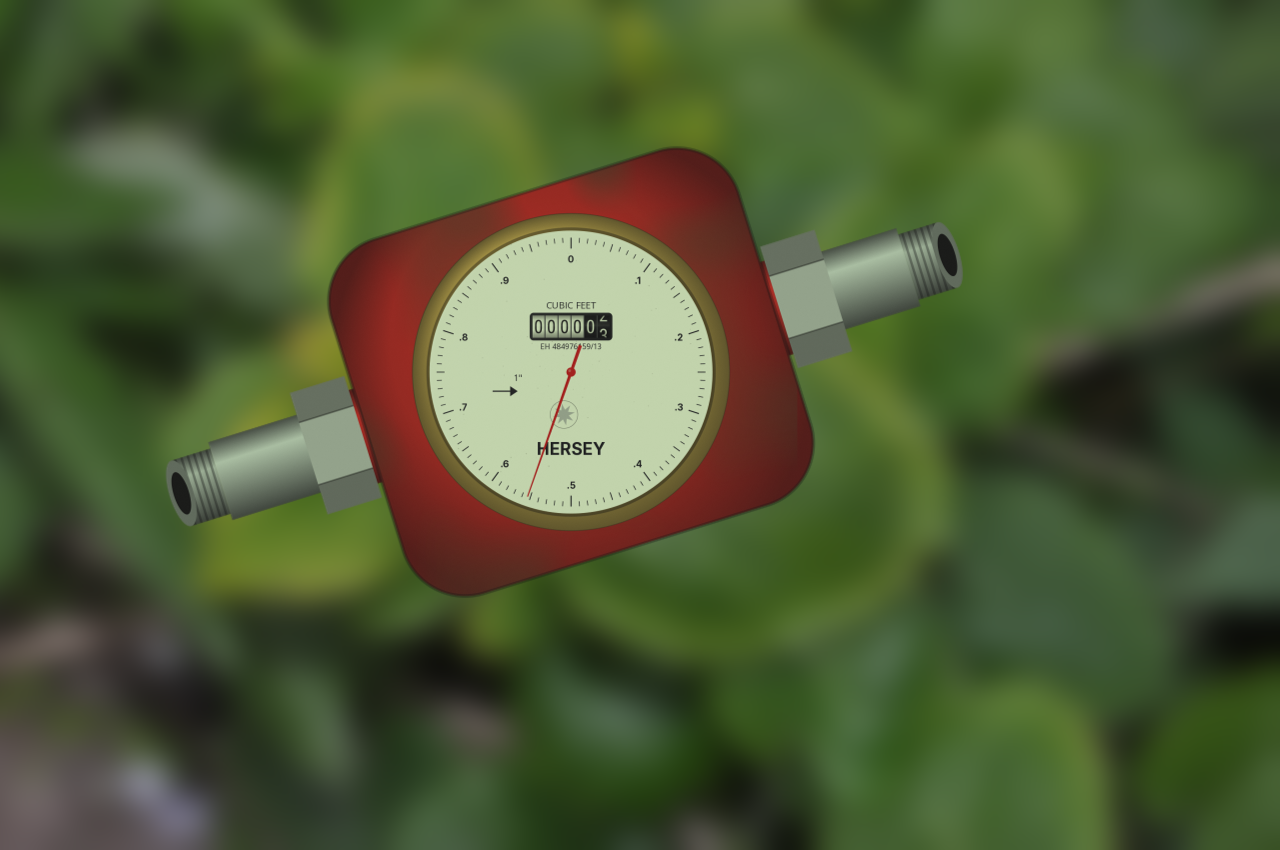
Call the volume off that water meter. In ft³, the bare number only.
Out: 2.55
